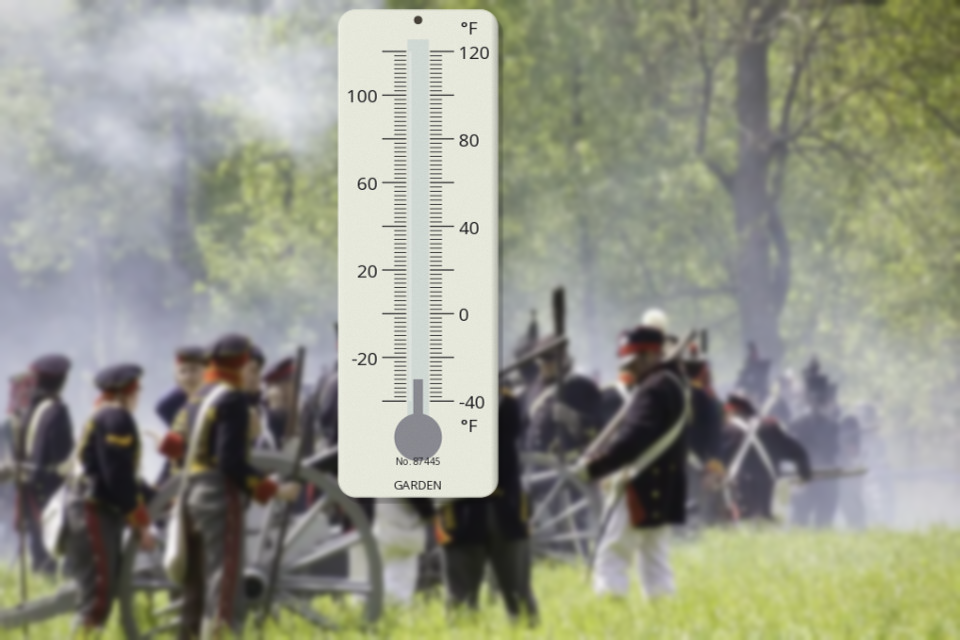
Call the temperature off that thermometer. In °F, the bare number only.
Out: -30
